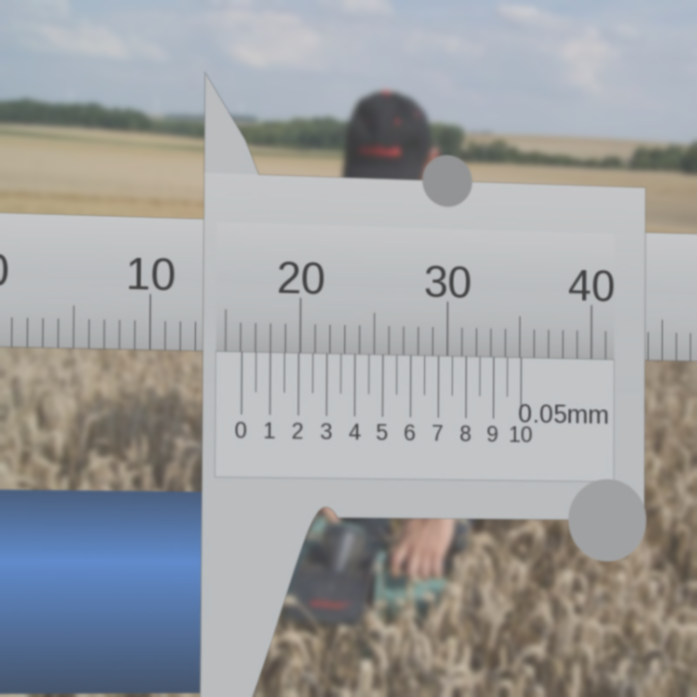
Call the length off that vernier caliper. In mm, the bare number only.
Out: 16.1
